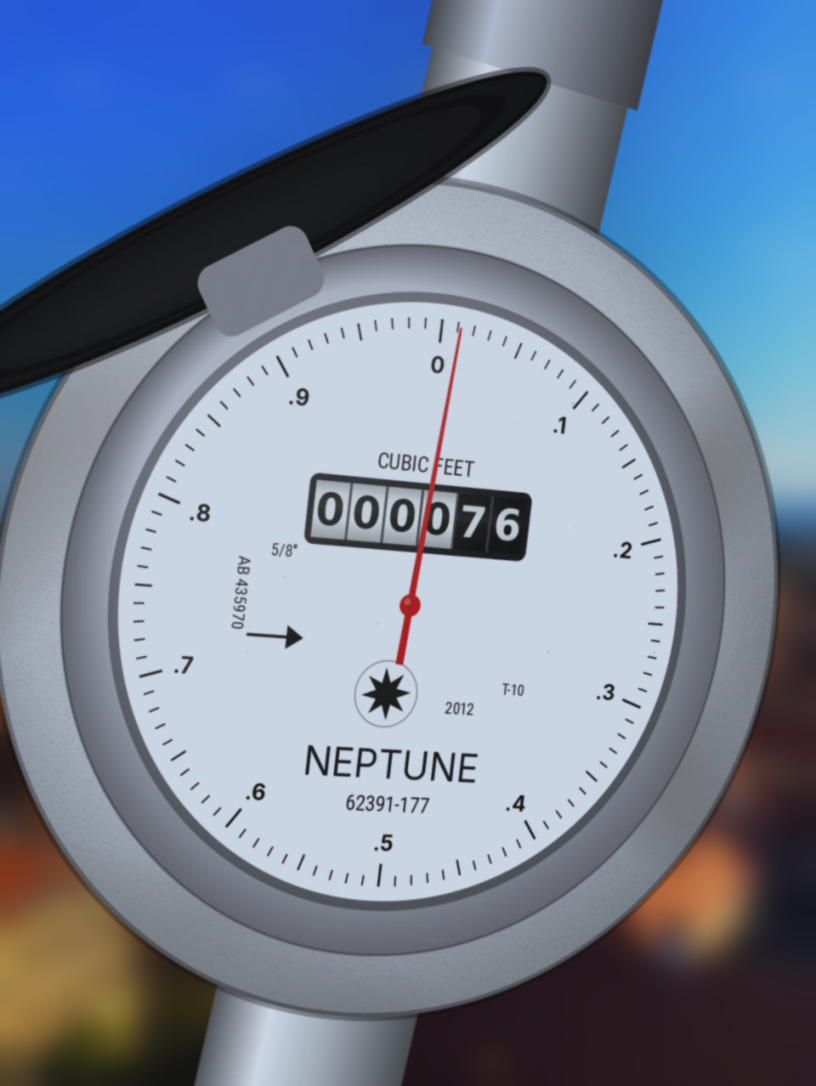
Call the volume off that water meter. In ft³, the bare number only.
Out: 76.01
